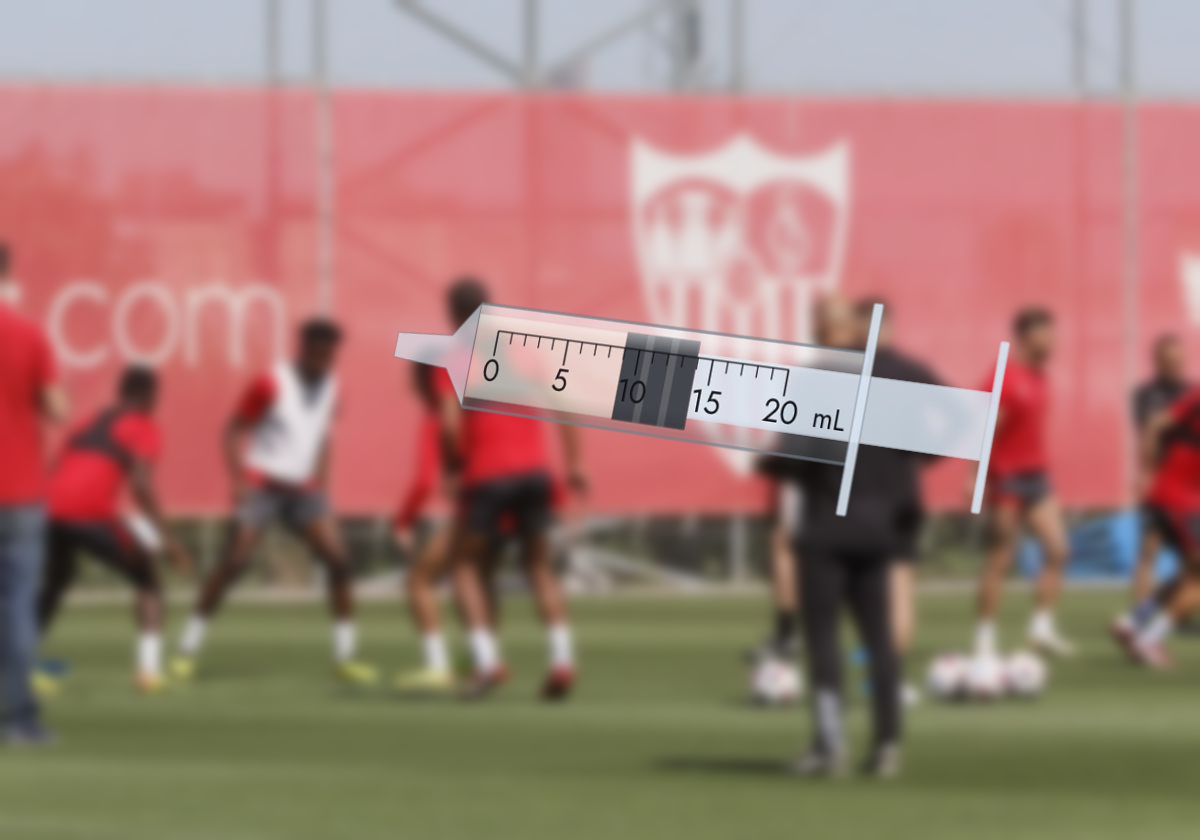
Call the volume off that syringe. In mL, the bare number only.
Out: 9
